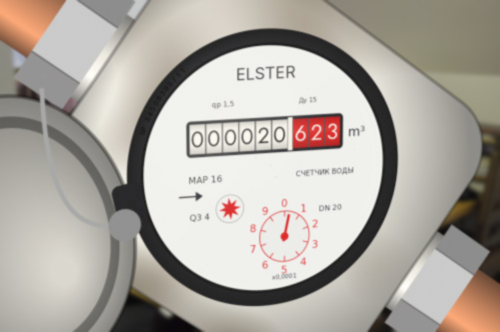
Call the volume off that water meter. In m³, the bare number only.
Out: 20.6230
